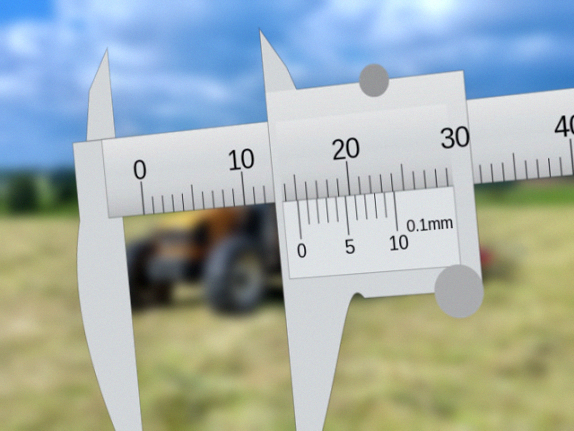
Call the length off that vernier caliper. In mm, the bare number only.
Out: 15.1
